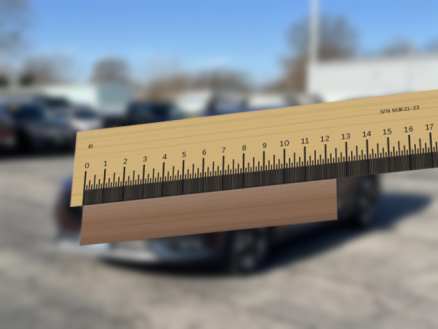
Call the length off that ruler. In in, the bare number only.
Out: 12.5
